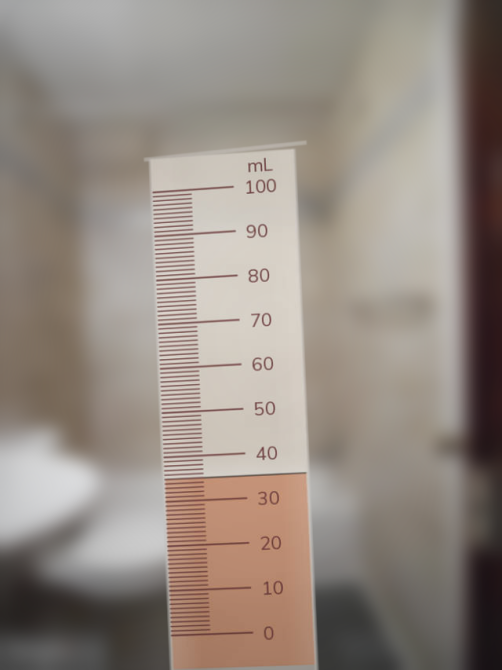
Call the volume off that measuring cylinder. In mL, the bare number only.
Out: 35
